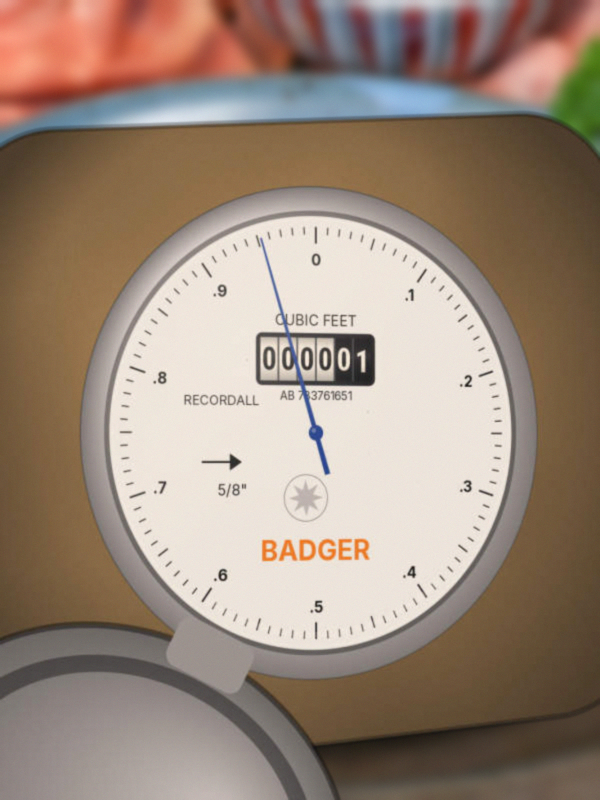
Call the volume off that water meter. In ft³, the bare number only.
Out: 0.95
